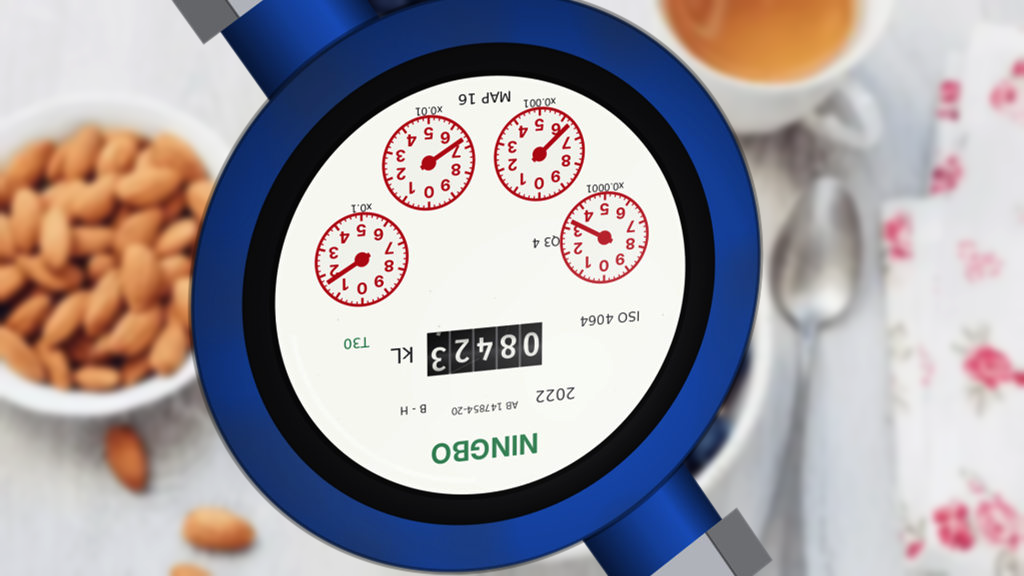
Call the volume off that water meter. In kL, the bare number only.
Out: 8423.1663
